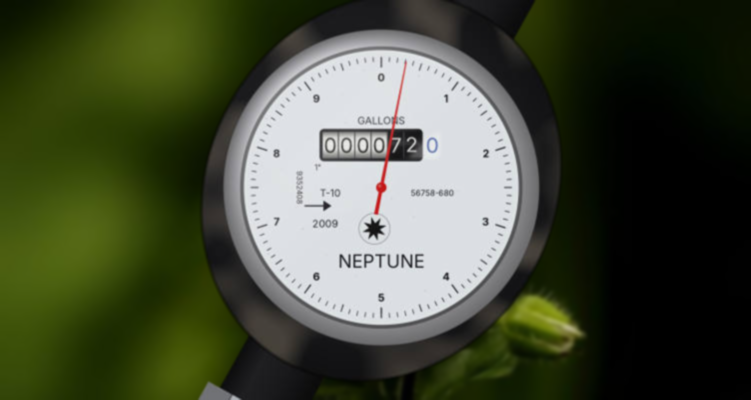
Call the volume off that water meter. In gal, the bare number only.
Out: 720.3
